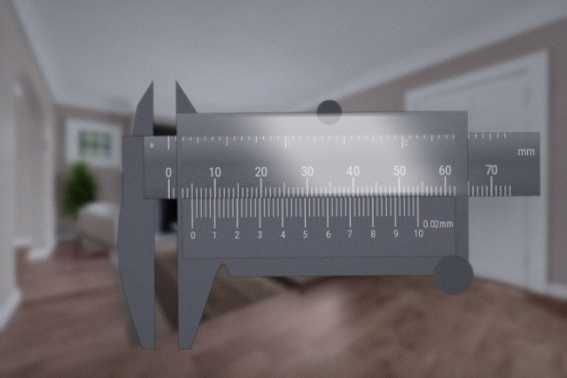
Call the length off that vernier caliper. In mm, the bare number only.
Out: 5.0
